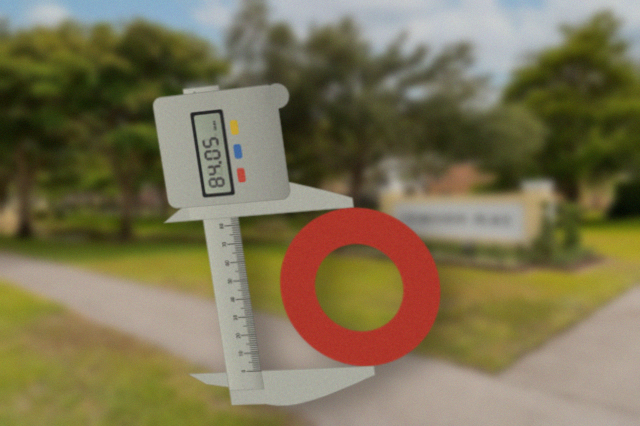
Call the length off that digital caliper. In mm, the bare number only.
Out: 84.05
